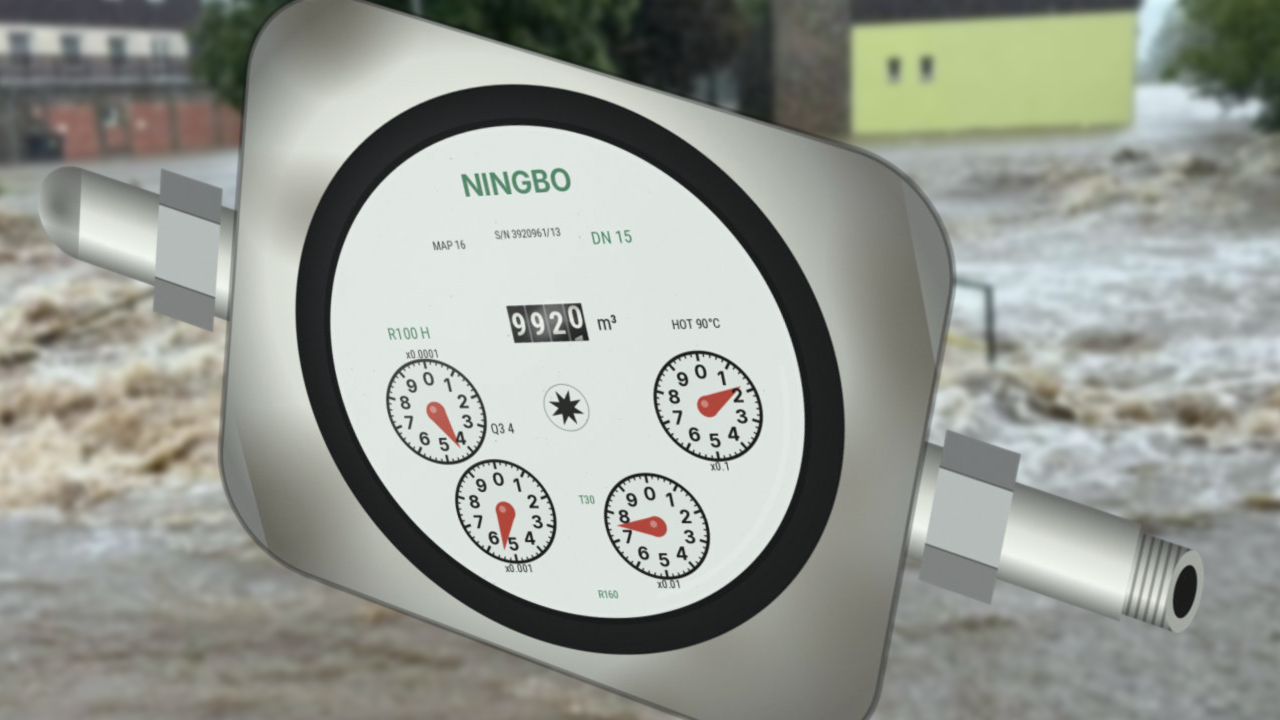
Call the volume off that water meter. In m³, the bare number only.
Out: 9920.1754
